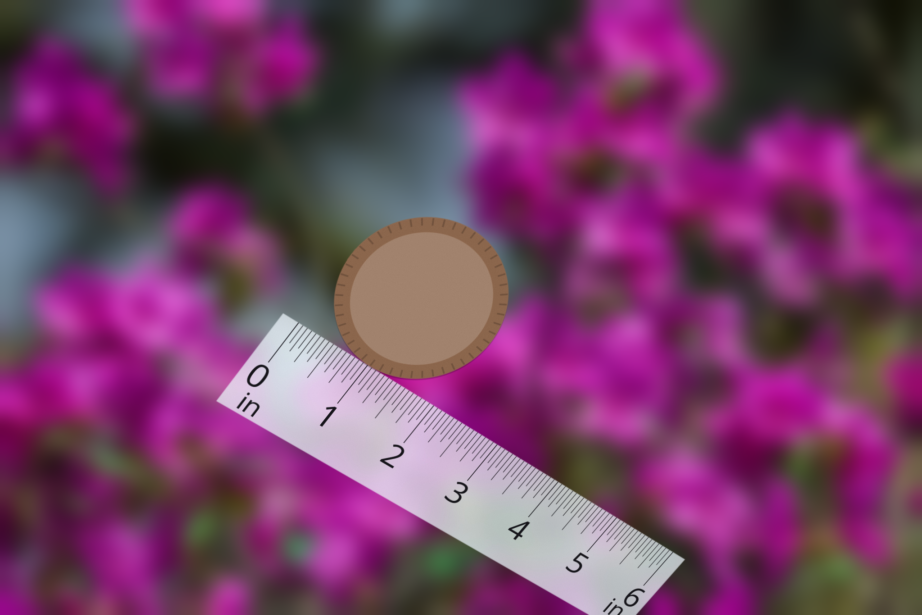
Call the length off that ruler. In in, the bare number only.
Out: 2.0625
